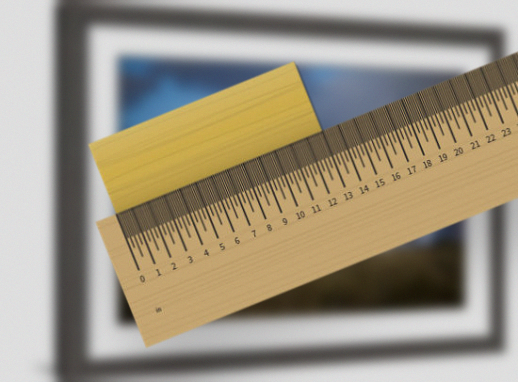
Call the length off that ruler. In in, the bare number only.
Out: 13
